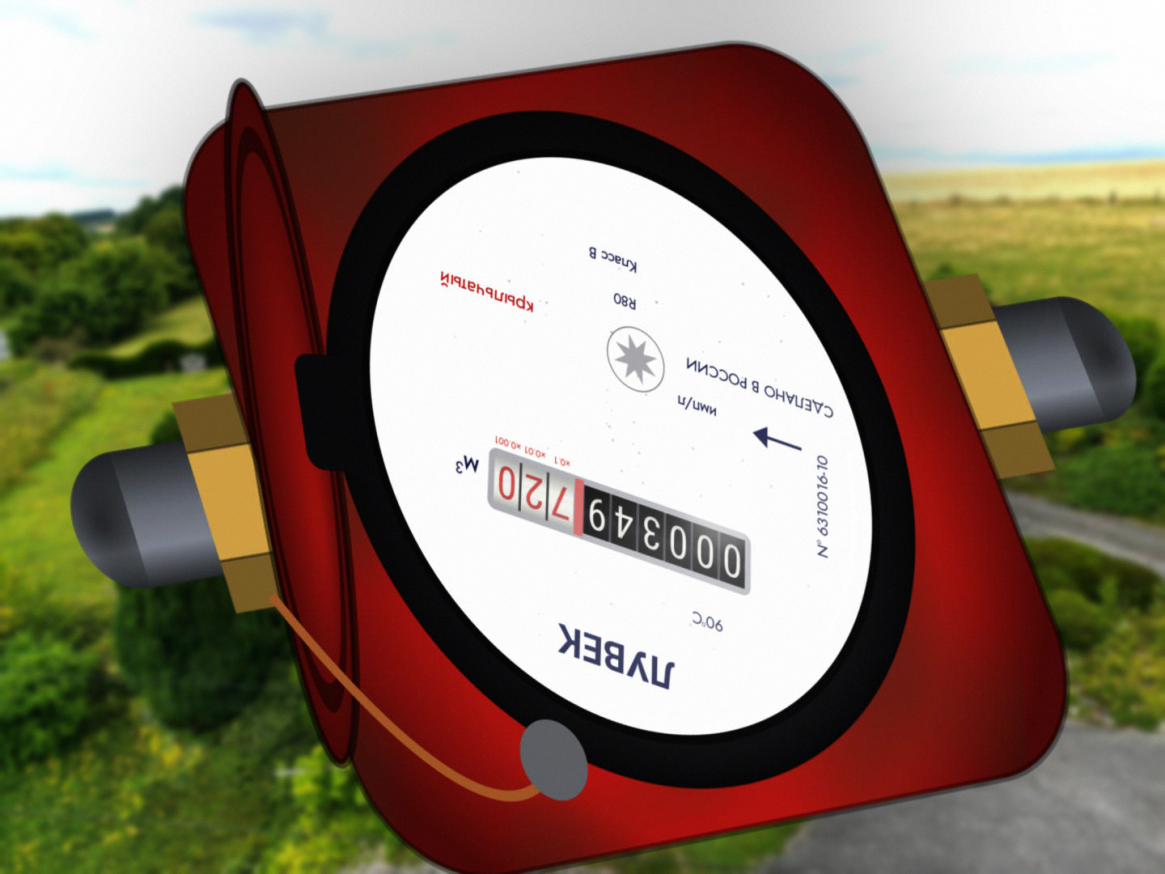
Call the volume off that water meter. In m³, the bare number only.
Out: 349.720
